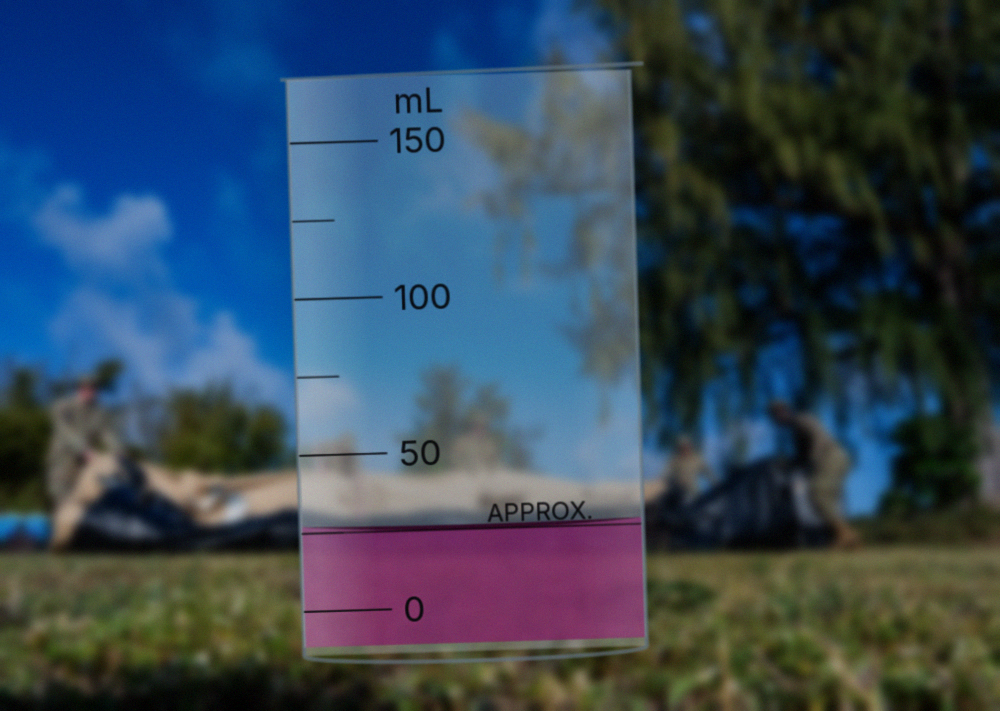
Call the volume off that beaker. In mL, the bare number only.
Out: 25
